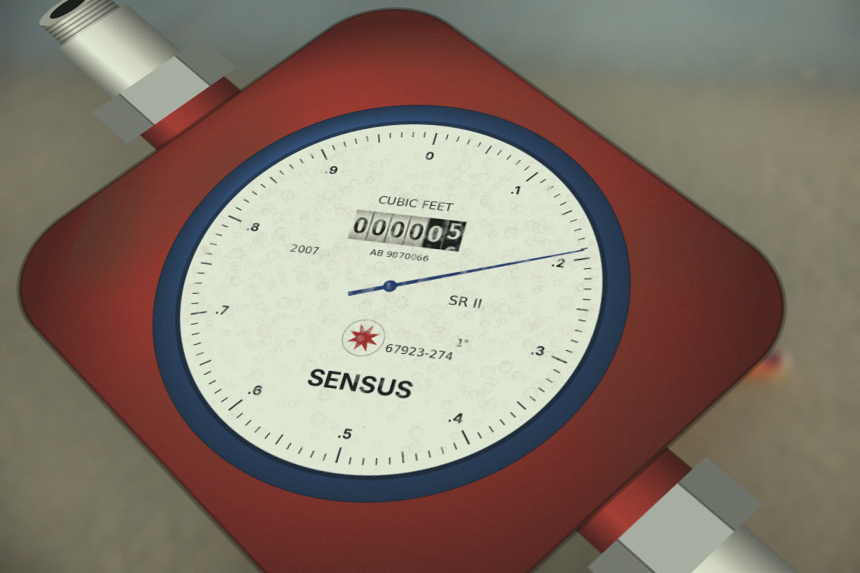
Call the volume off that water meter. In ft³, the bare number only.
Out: 5.19
